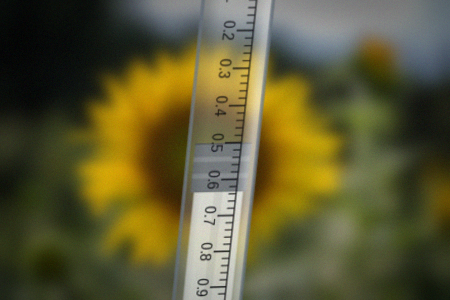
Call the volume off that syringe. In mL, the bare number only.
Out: 0.5
